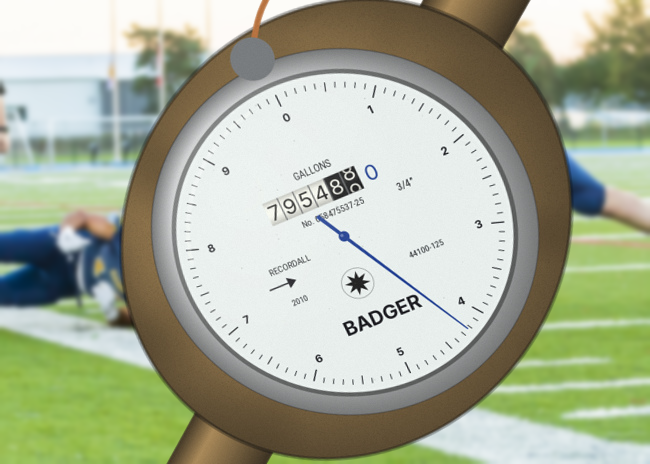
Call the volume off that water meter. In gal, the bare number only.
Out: 7954884.2
